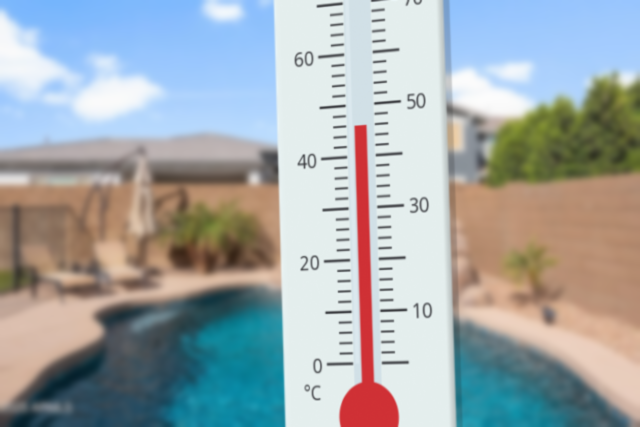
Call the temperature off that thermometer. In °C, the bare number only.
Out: 46
